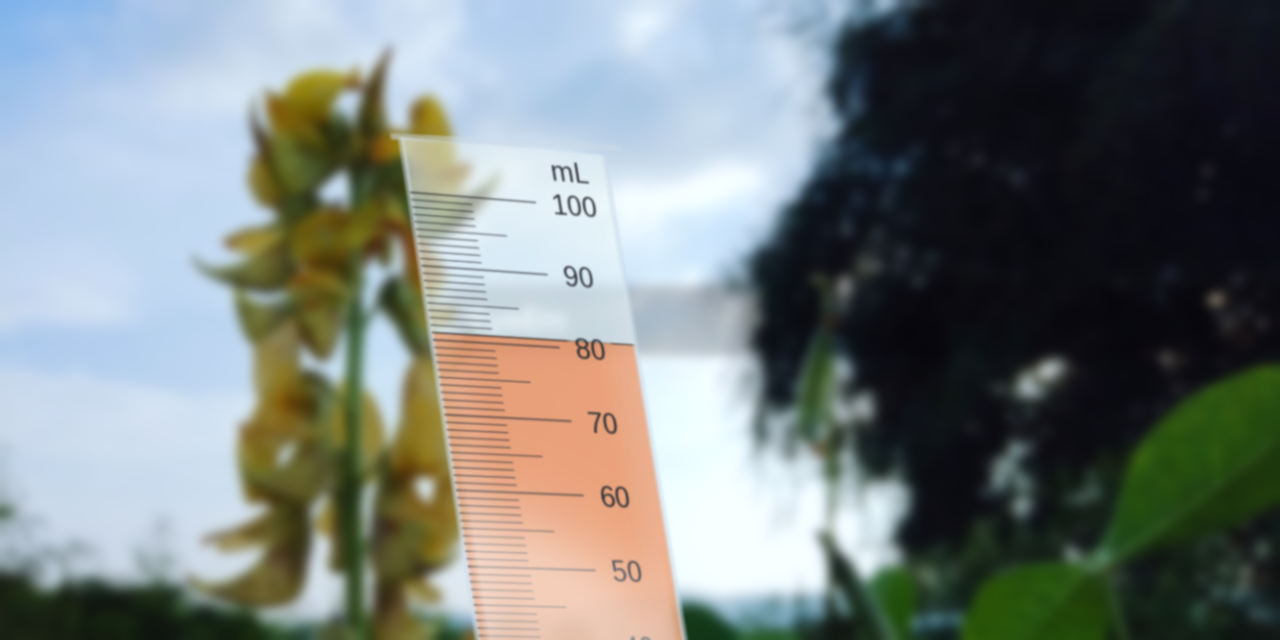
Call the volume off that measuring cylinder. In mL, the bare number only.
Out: 81
